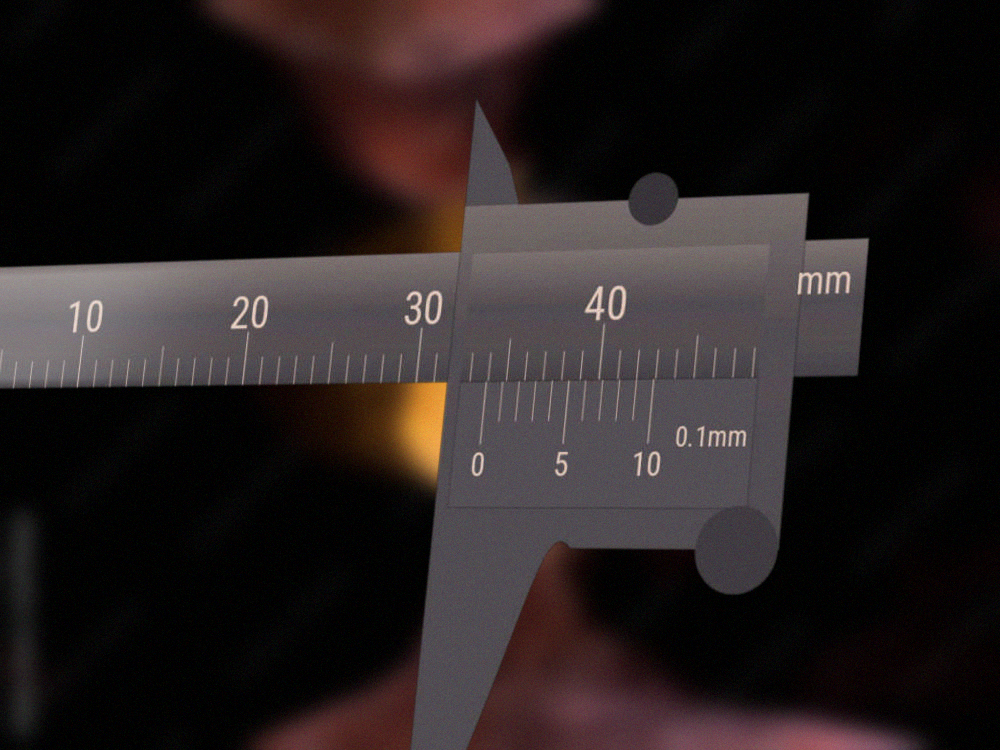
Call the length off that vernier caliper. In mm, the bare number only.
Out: 33.9
